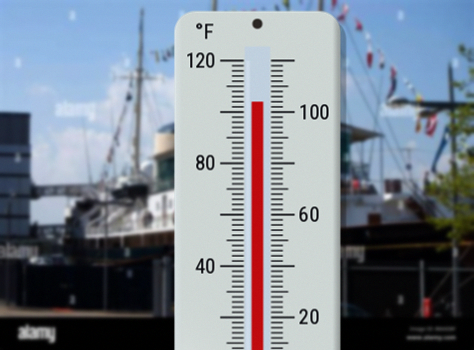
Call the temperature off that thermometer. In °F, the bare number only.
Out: 104
